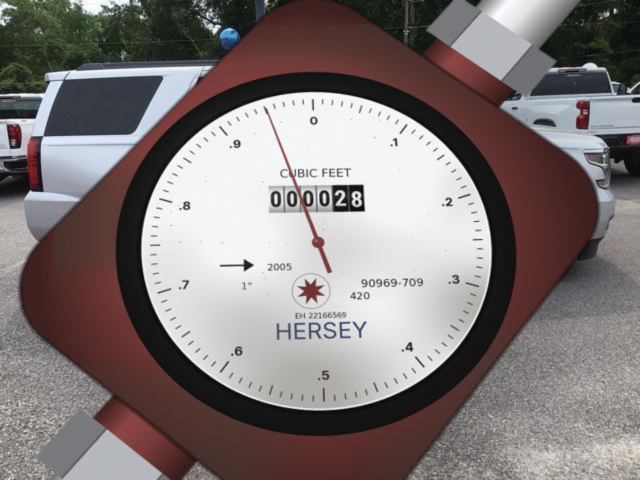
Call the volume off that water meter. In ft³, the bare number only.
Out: 27.95
